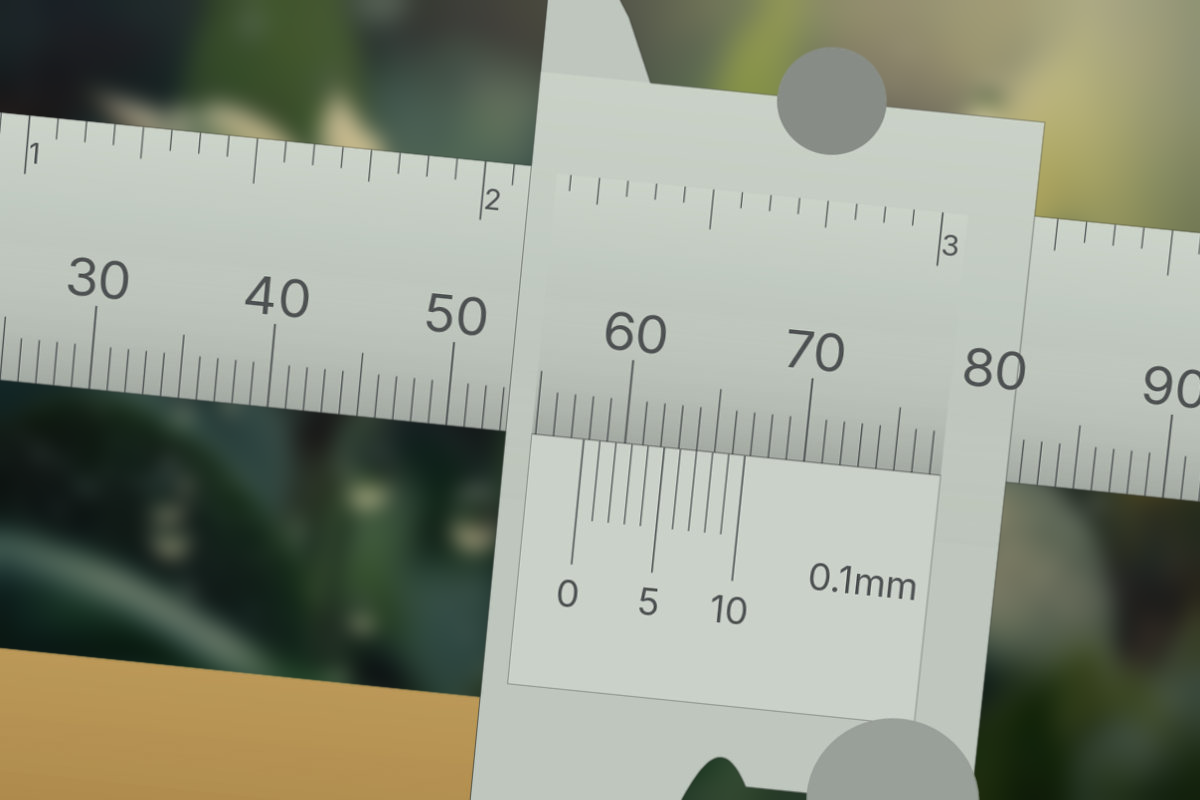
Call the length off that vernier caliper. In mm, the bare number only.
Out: 57.7
